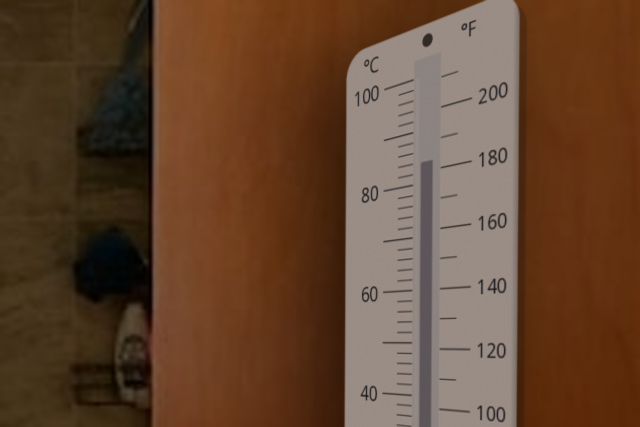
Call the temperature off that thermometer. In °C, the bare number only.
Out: 84
